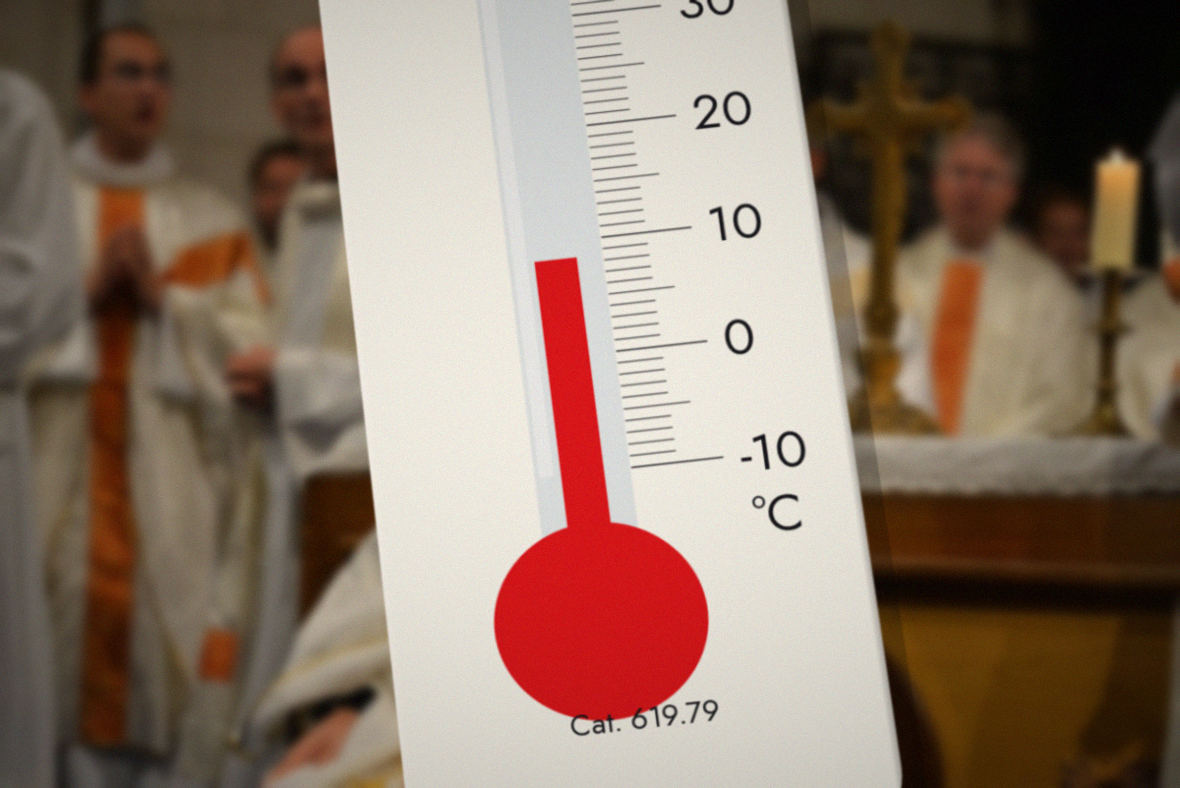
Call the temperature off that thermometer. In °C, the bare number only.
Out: 8.5
